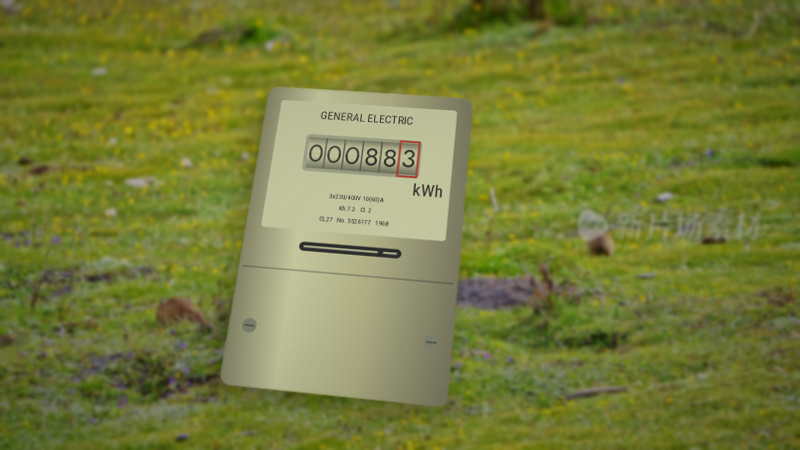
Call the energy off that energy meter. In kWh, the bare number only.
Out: 88.3
